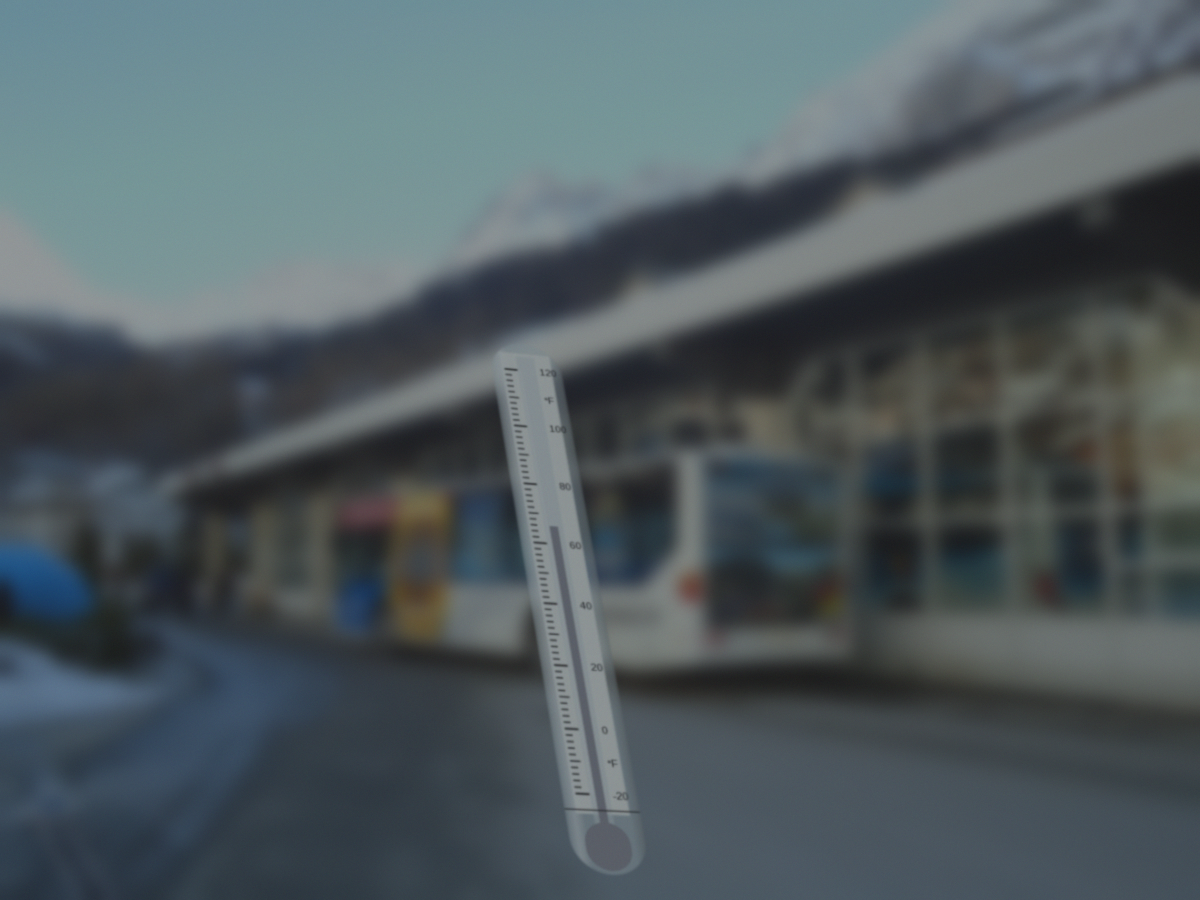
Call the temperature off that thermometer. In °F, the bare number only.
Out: 66
